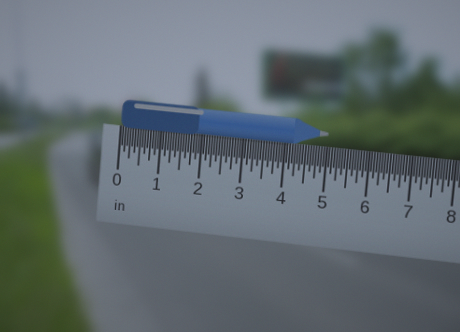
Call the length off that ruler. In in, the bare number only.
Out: 5
